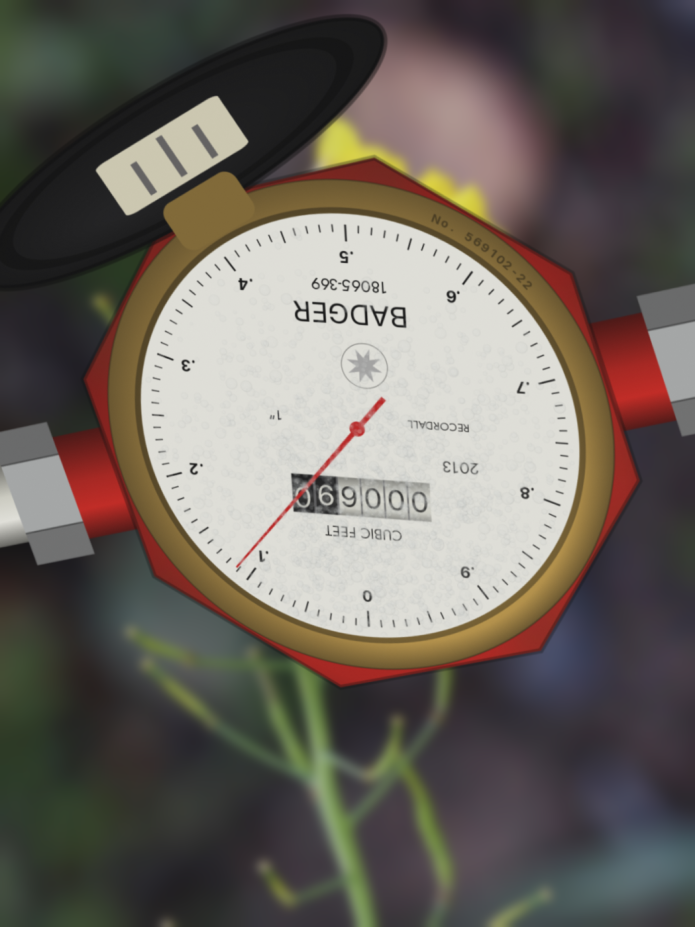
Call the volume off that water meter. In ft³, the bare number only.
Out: 690.11
